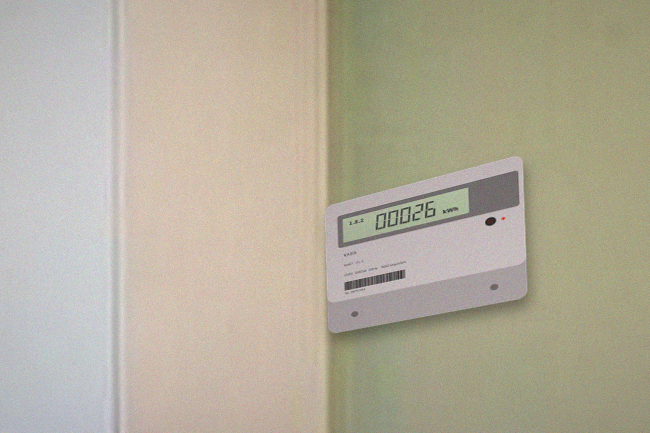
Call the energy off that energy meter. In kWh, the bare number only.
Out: 26
